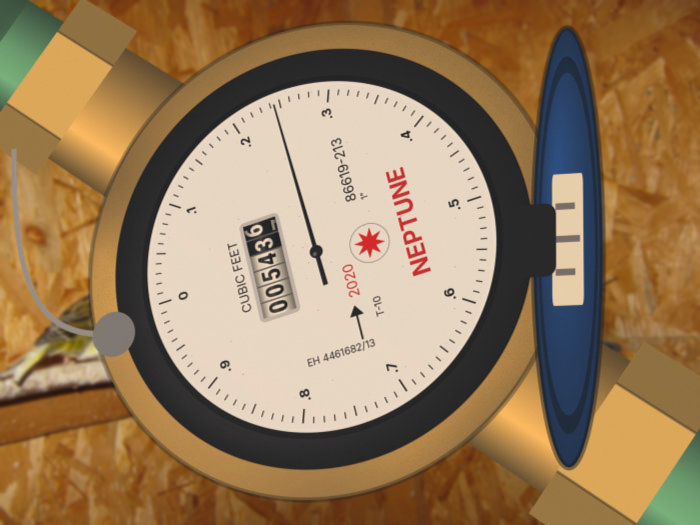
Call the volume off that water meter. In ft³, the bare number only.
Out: 5436.24
